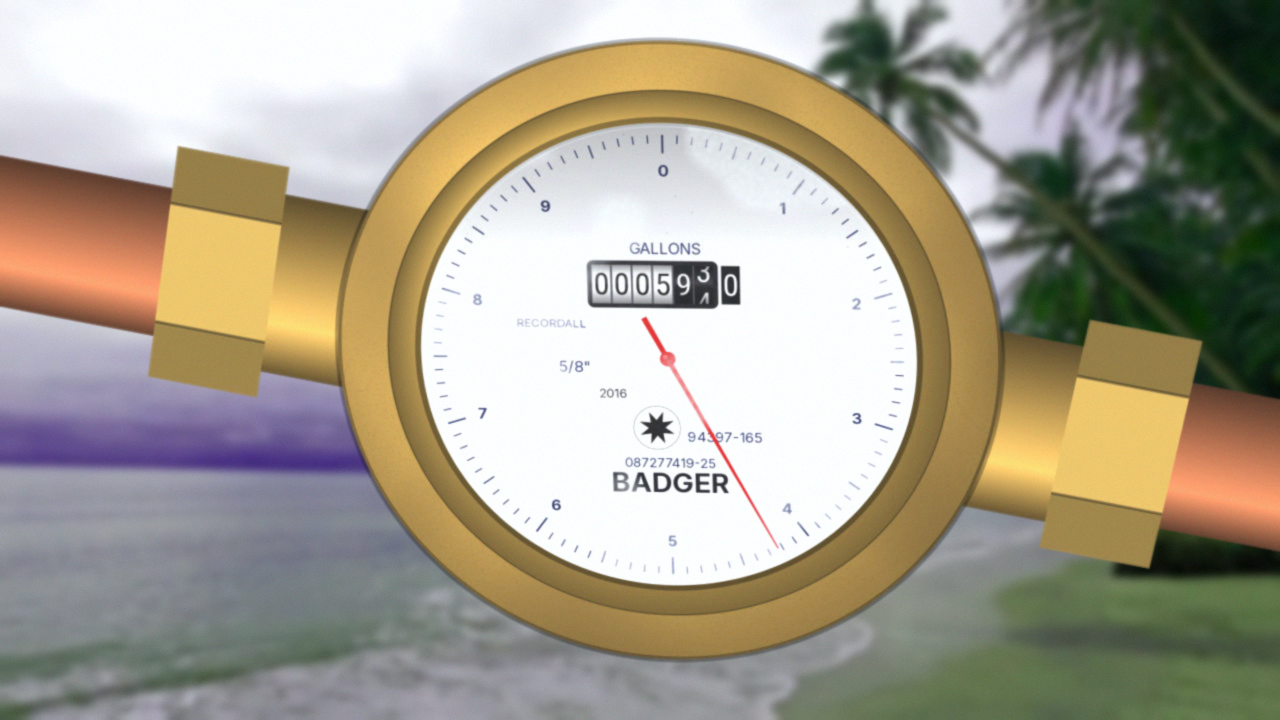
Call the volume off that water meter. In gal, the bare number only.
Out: 5934.2
